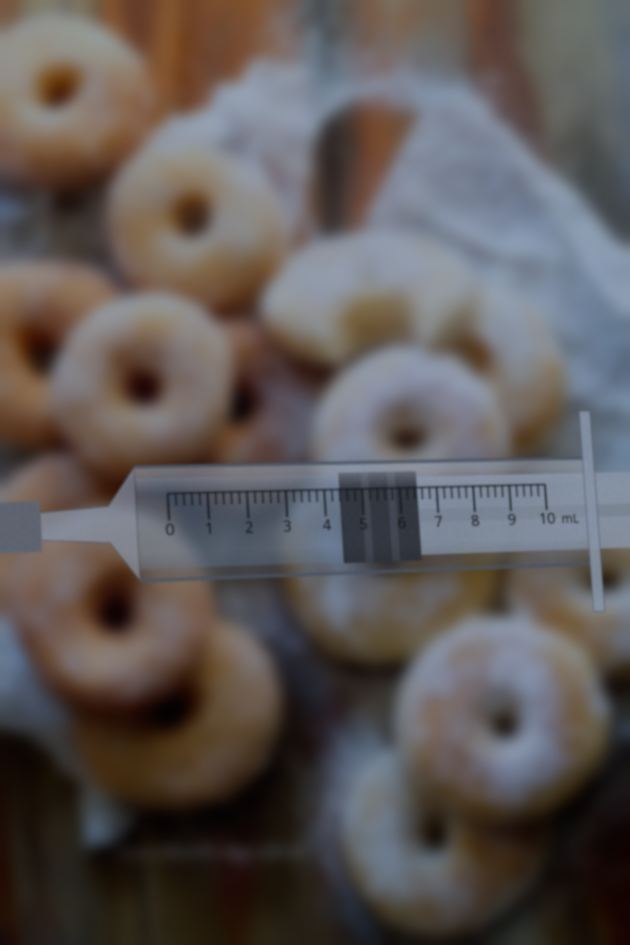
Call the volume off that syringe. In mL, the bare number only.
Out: 4.4
